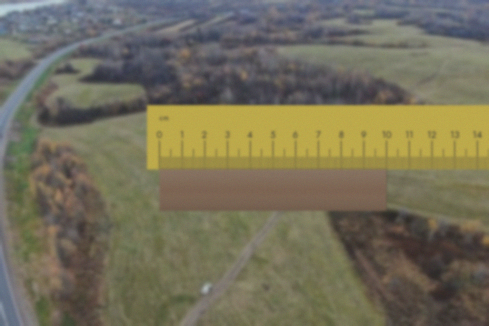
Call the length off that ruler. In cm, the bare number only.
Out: 10
